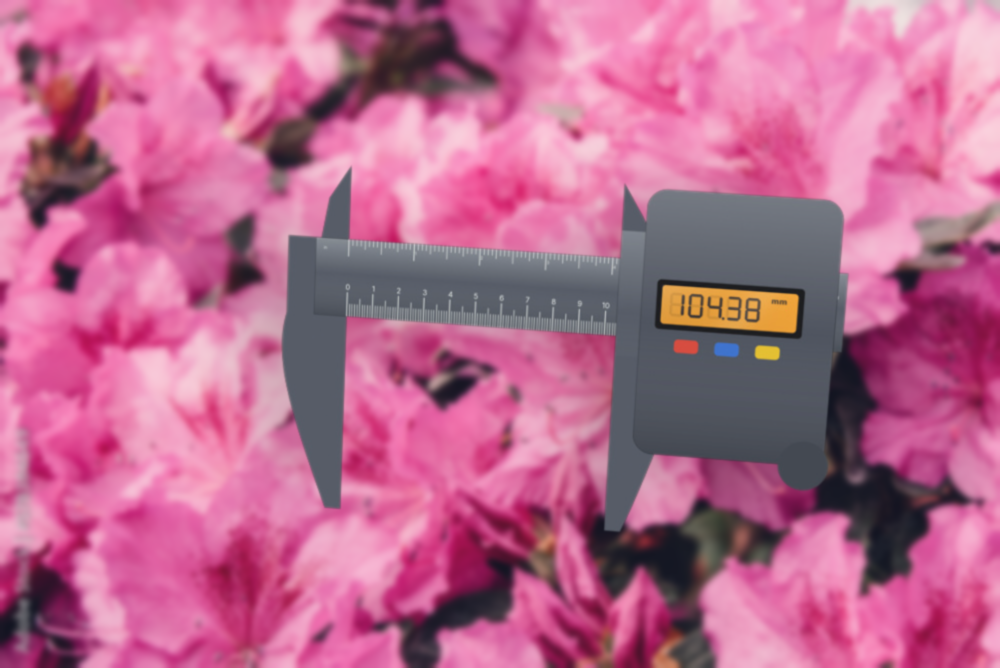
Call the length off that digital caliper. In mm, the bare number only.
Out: 104.38
